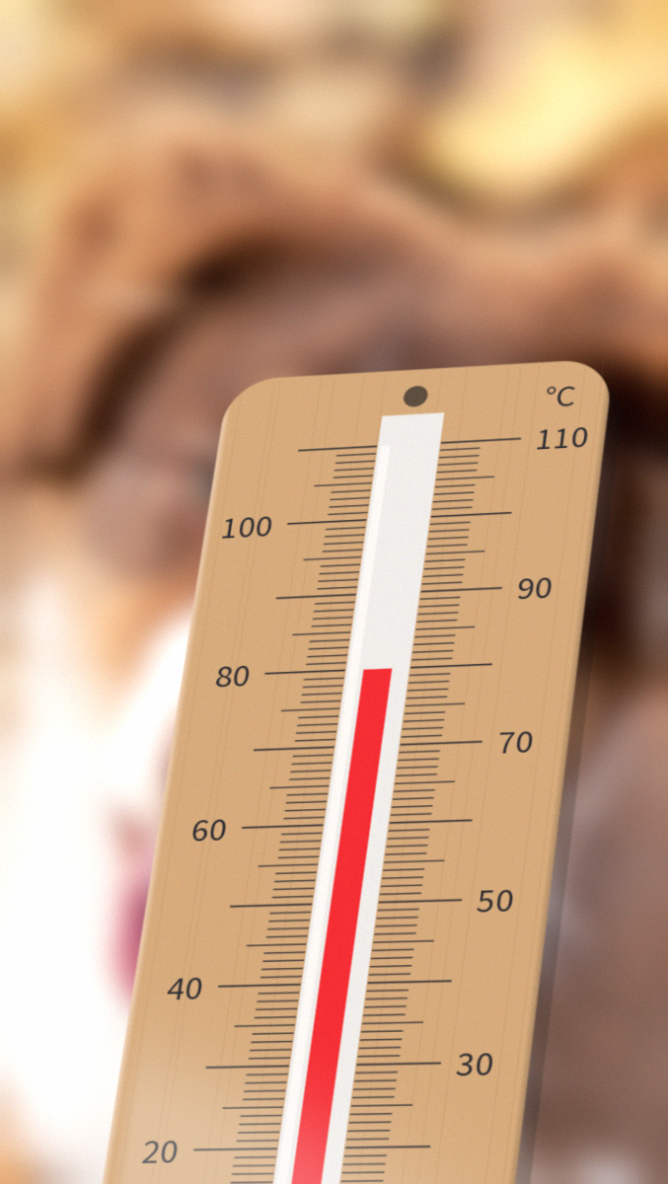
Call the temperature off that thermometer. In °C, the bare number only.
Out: 80
